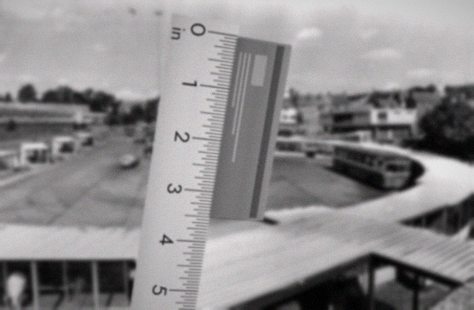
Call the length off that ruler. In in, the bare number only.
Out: 3.5
